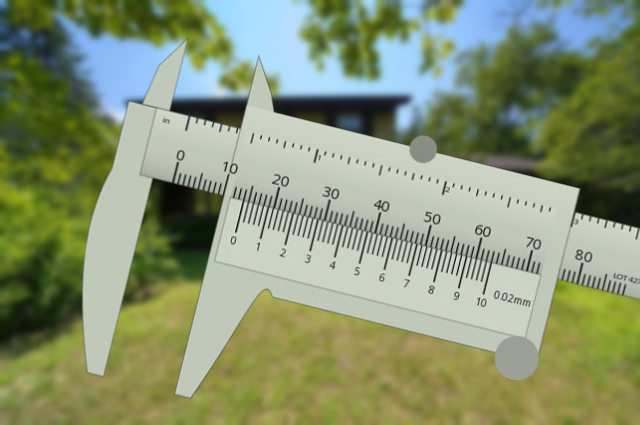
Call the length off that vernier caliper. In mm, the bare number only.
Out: 14.0
